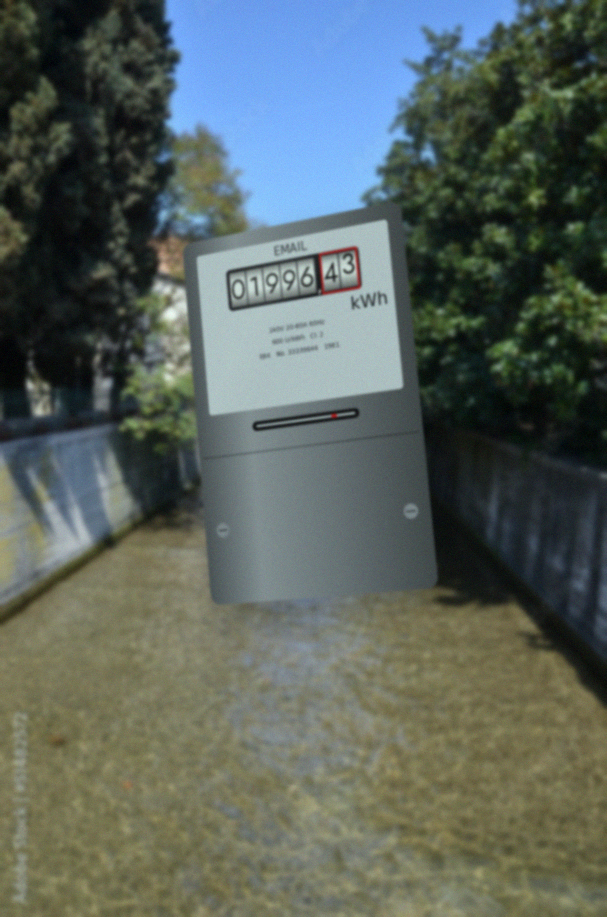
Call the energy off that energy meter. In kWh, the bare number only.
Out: 1996.43
